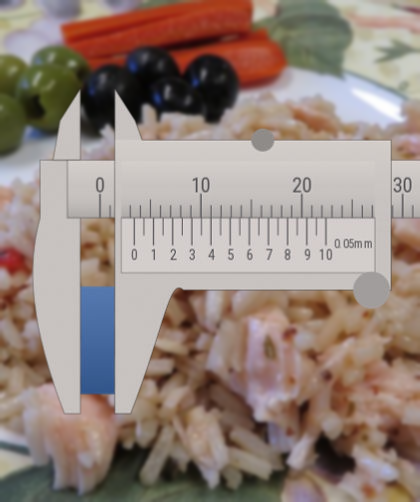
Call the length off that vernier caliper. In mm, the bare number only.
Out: 3.4
